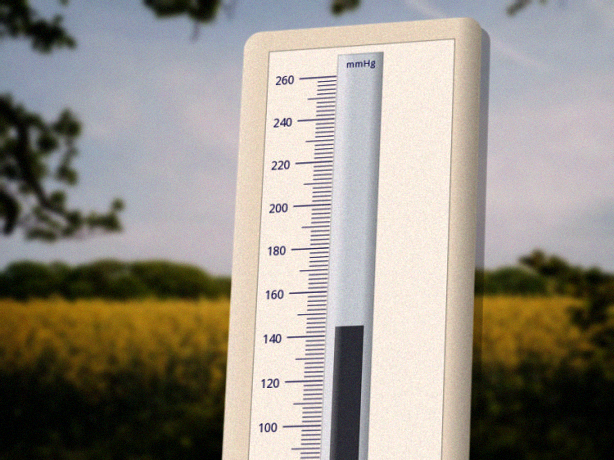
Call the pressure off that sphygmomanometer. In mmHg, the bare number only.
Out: 144
